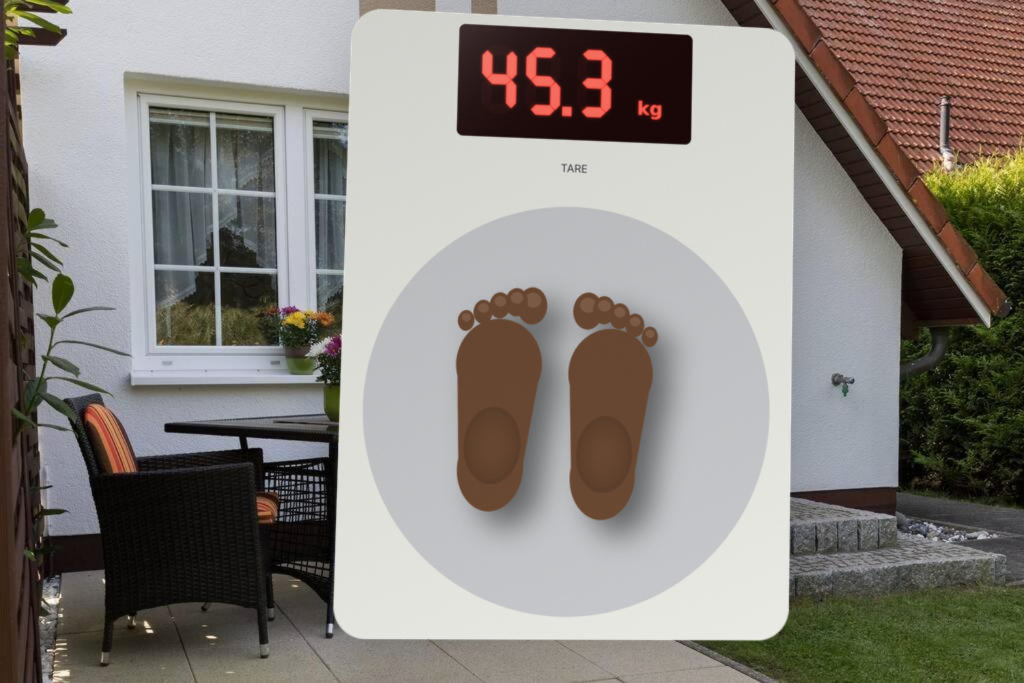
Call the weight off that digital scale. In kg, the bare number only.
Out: 45.3
